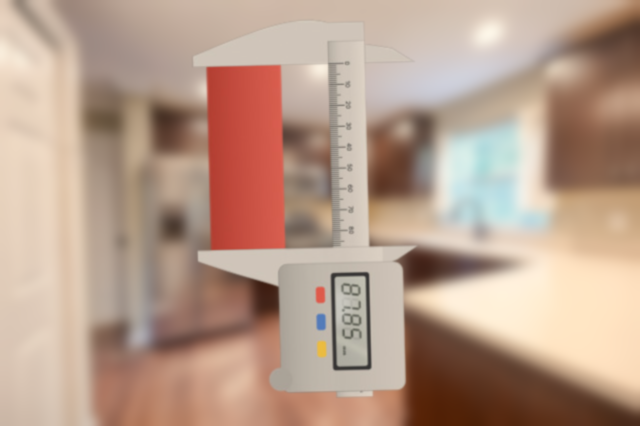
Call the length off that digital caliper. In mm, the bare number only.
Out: 87.85
